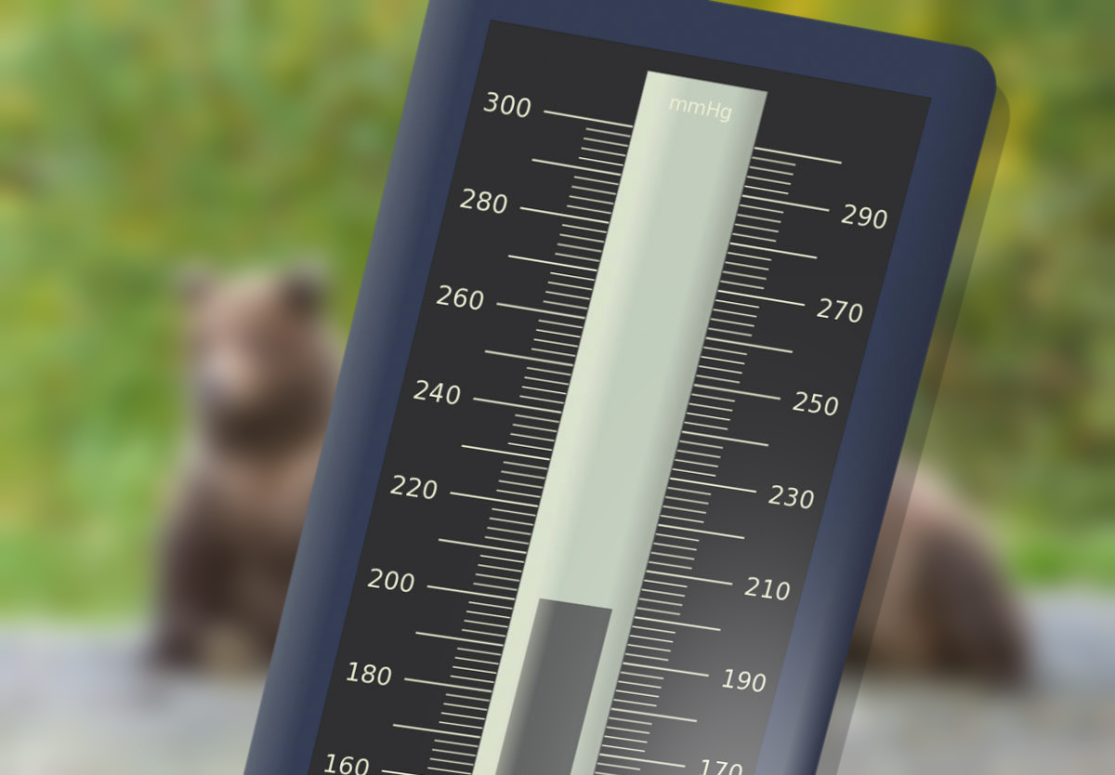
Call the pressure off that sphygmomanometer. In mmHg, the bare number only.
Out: 201
